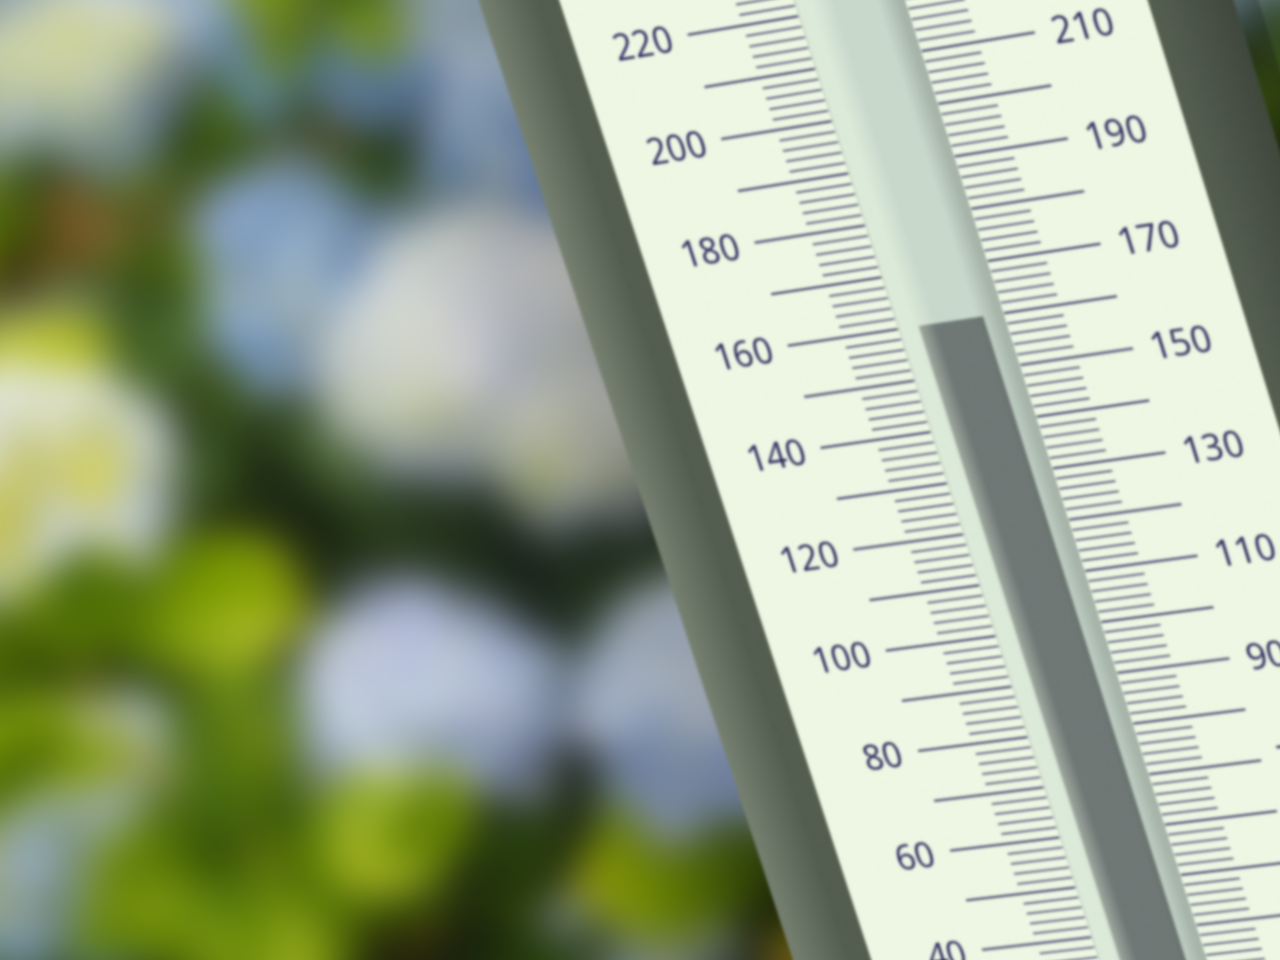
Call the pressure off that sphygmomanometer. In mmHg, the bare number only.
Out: 160
